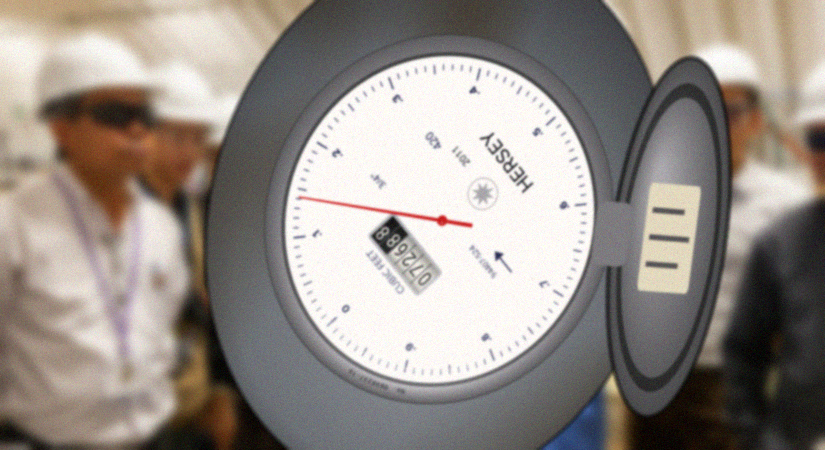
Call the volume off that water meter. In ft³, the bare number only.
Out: 72688.14
